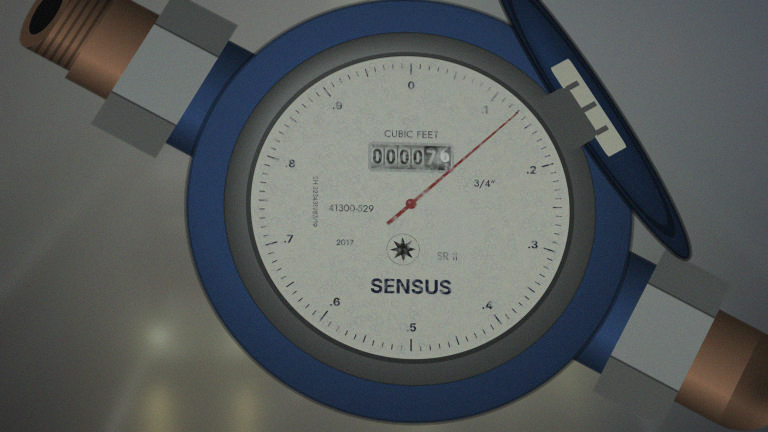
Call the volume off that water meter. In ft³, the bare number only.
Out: 76.13
